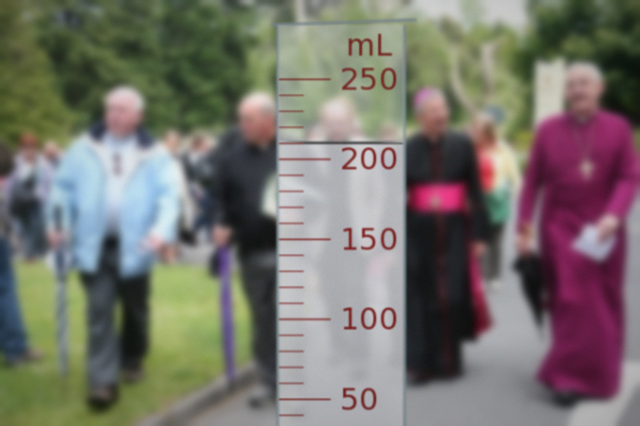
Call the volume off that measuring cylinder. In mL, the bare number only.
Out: 210
